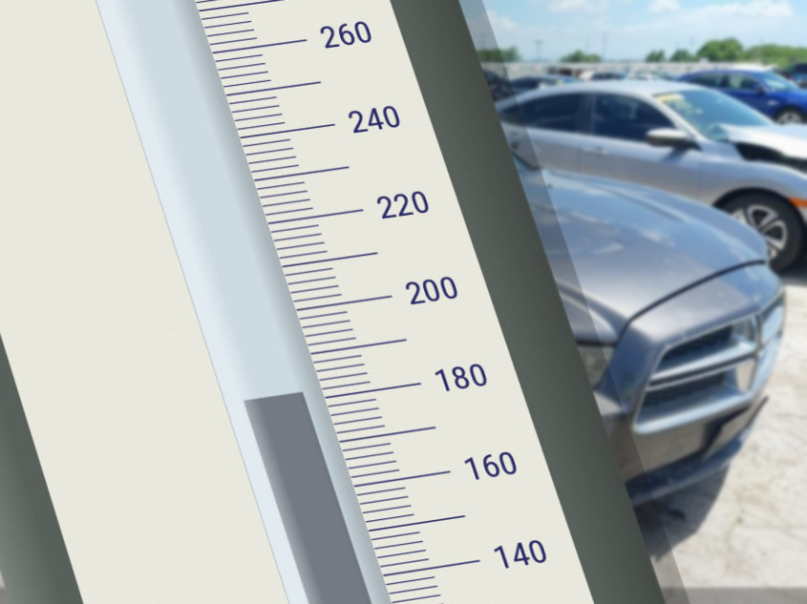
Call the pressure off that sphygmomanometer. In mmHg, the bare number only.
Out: 182
